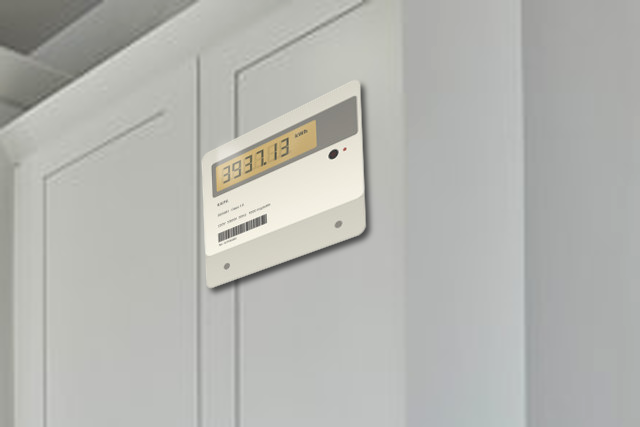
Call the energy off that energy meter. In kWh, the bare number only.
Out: 3937.13
